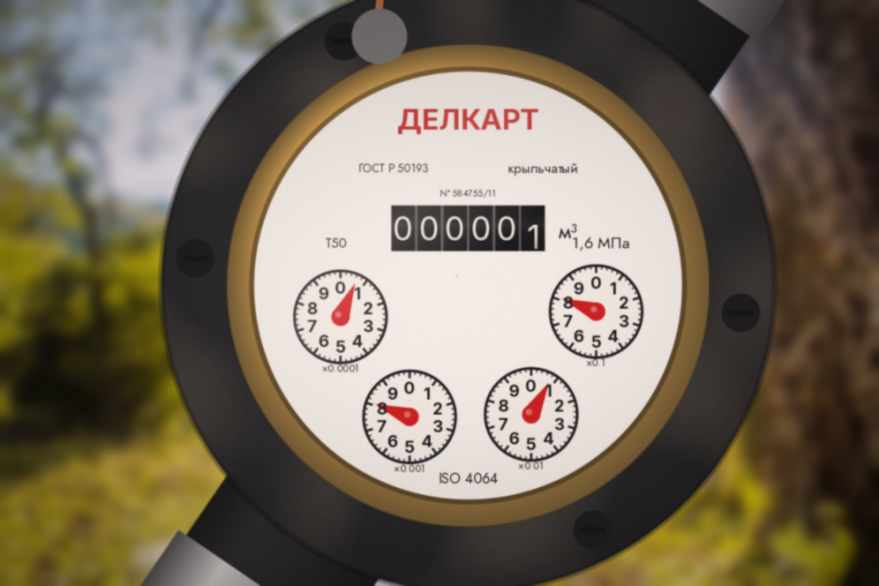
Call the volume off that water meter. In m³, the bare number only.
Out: 0.8080
